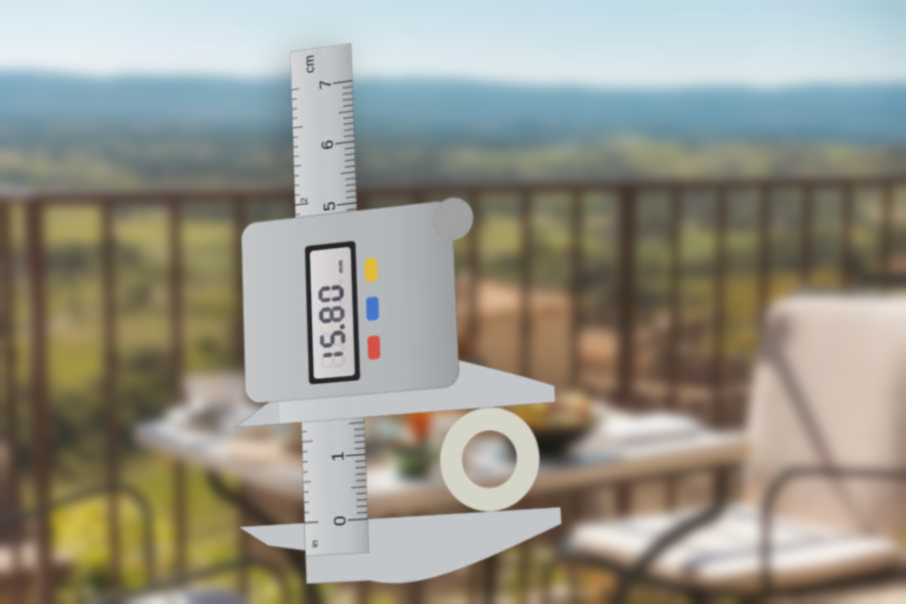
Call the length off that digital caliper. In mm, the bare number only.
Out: 15.80
